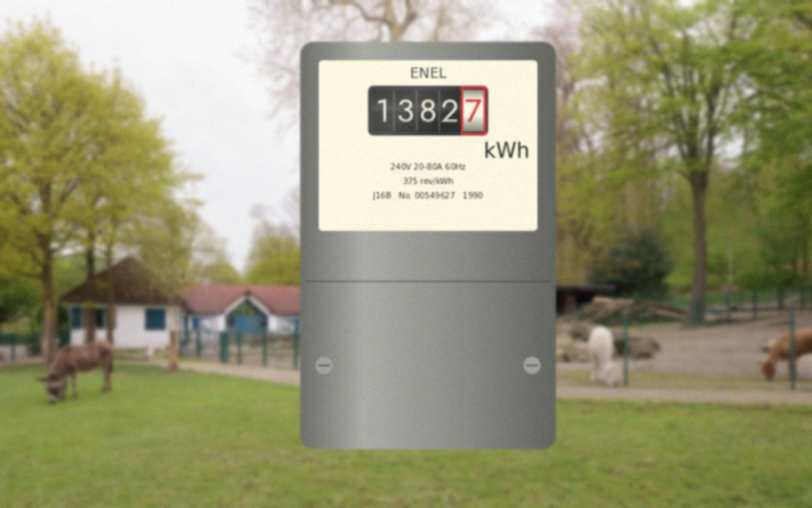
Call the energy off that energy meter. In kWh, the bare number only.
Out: 1382.7
